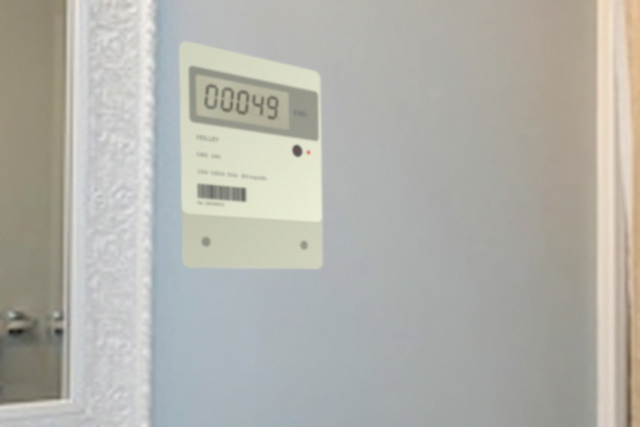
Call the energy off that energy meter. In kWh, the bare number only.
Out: 49
